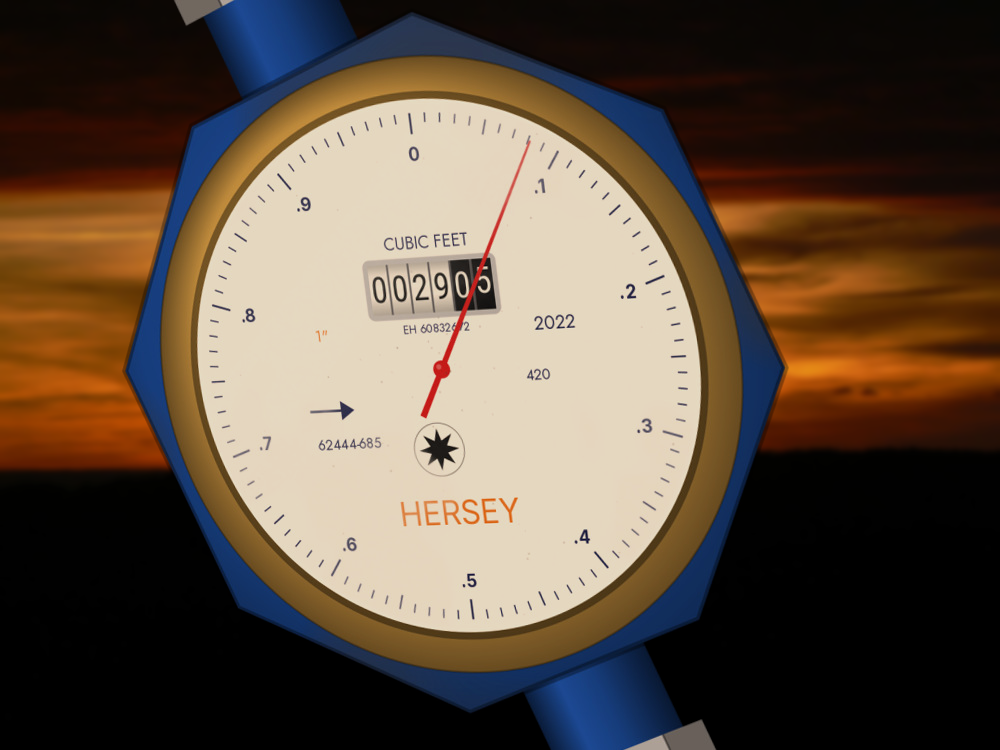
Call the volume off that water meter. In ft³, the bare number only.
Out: 2905.08
